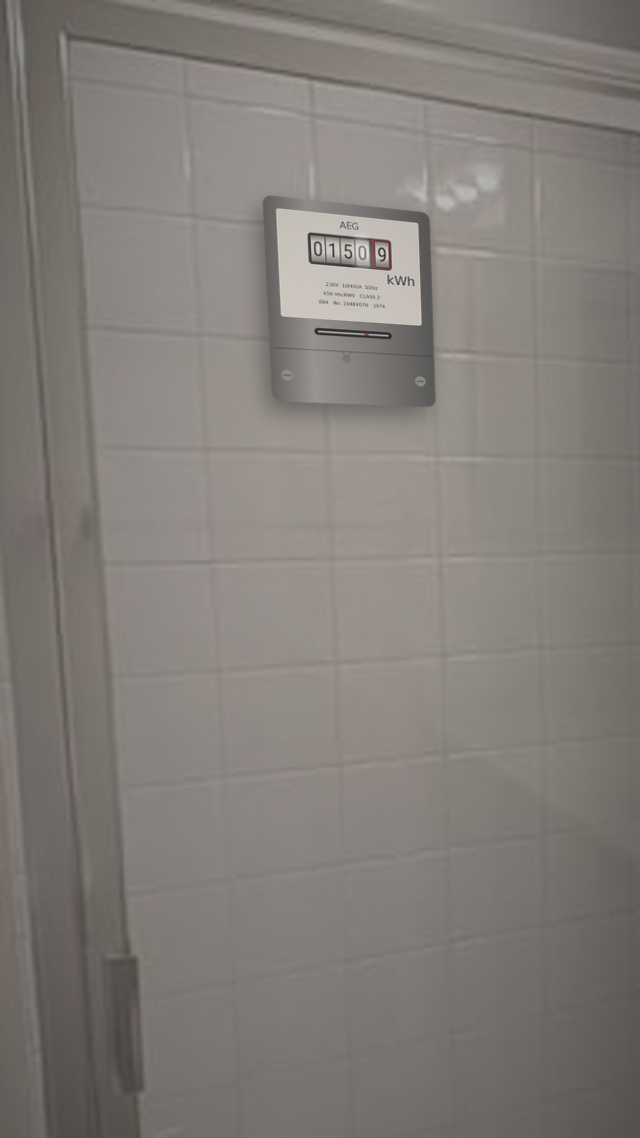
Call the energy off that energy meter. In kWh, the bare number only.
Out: 150.9
